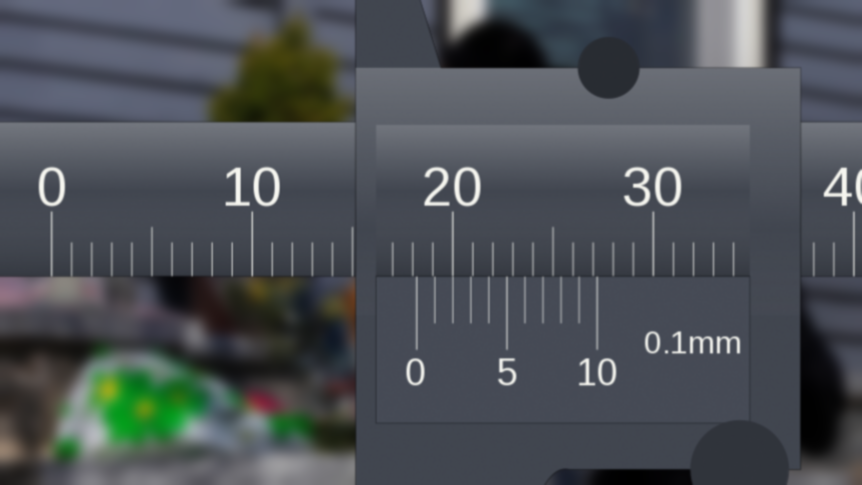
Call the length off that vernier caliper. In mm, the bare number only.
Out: 18.2
